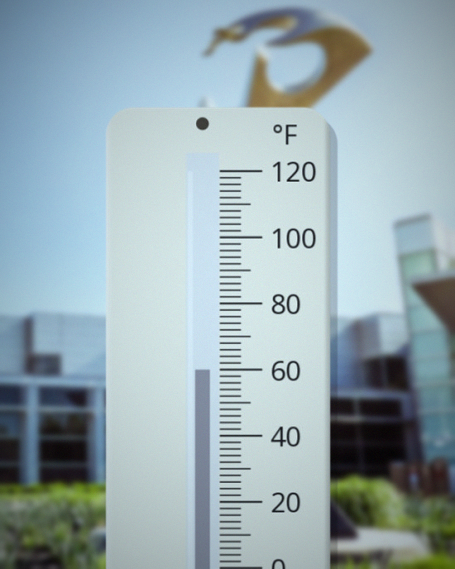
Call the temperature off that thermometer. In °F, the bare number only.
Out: 60
